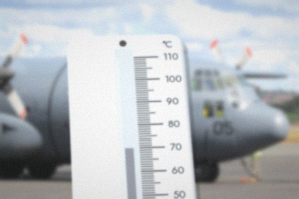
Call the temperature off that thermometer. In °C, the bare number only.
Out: 70
